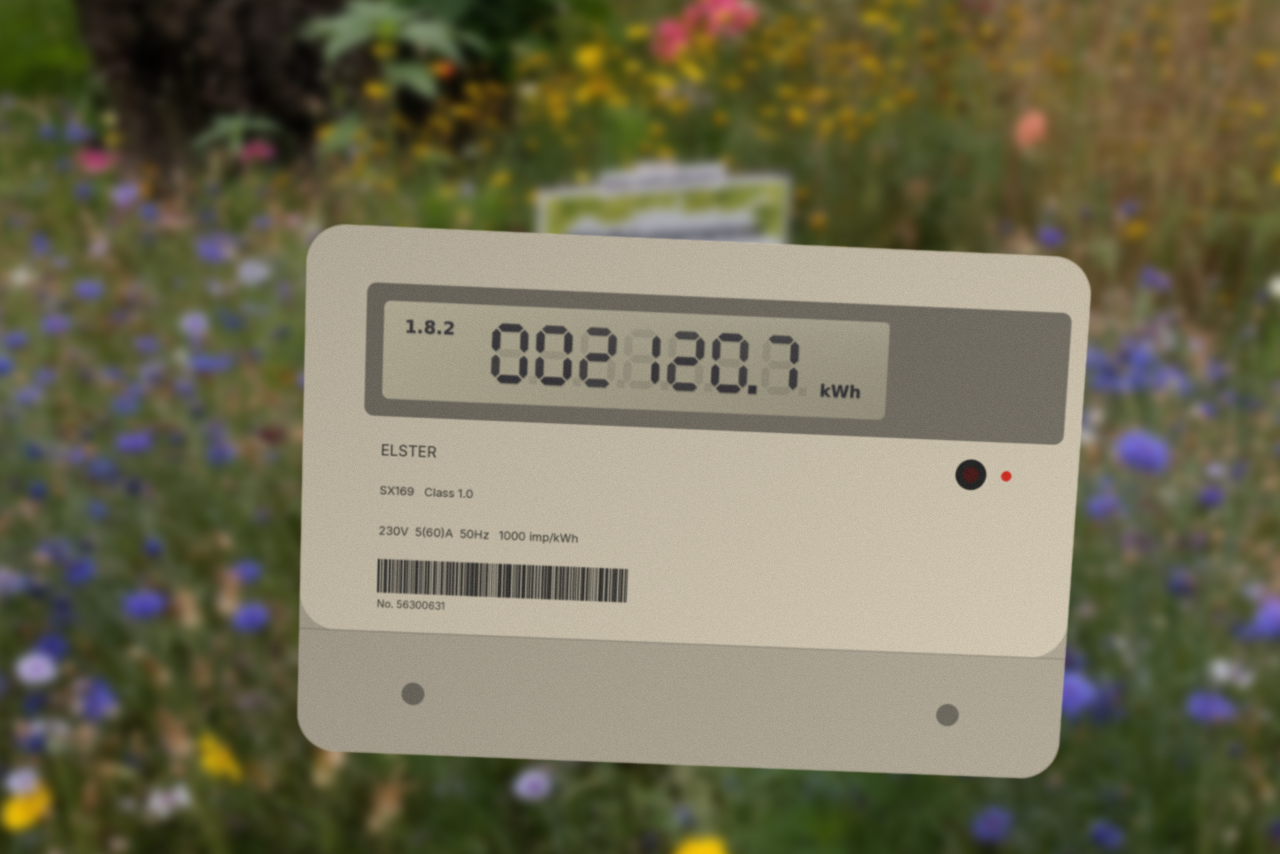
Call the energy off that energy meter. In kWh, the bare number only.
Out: 2120.7
